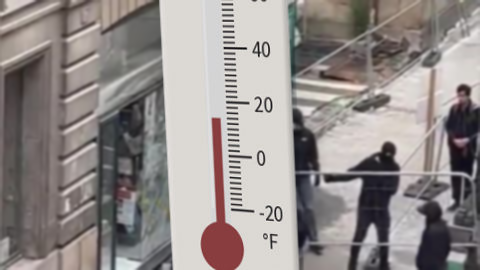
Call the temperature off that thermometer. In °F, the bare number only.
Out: 14
